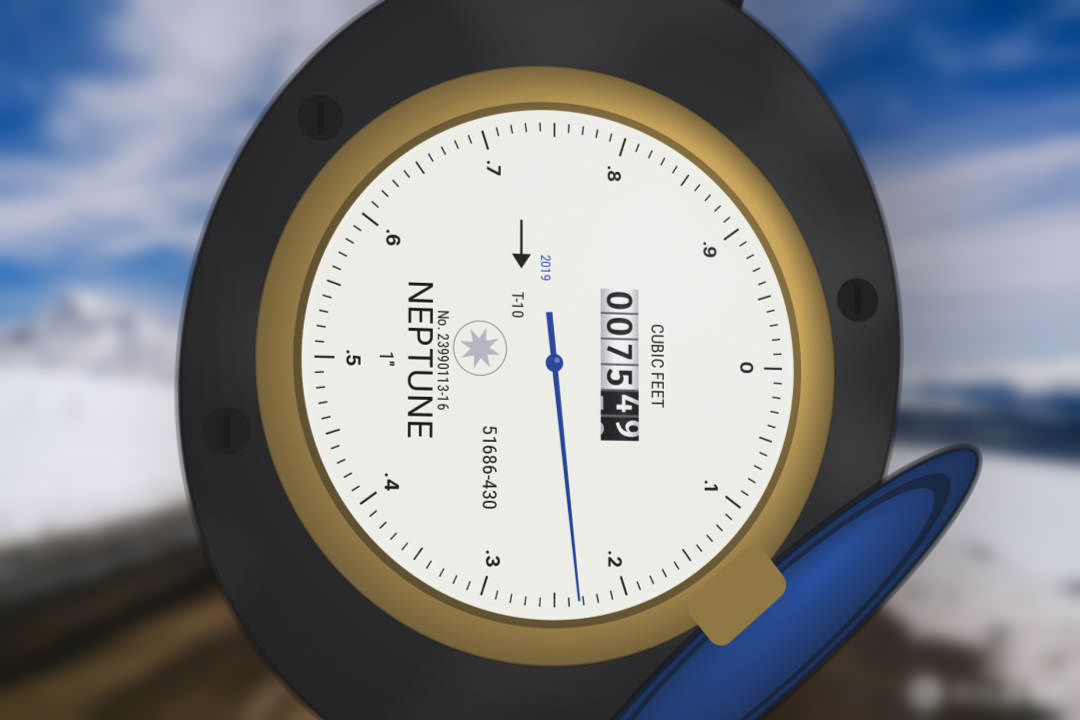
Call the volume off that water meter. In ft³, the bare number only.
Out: 7549.23
